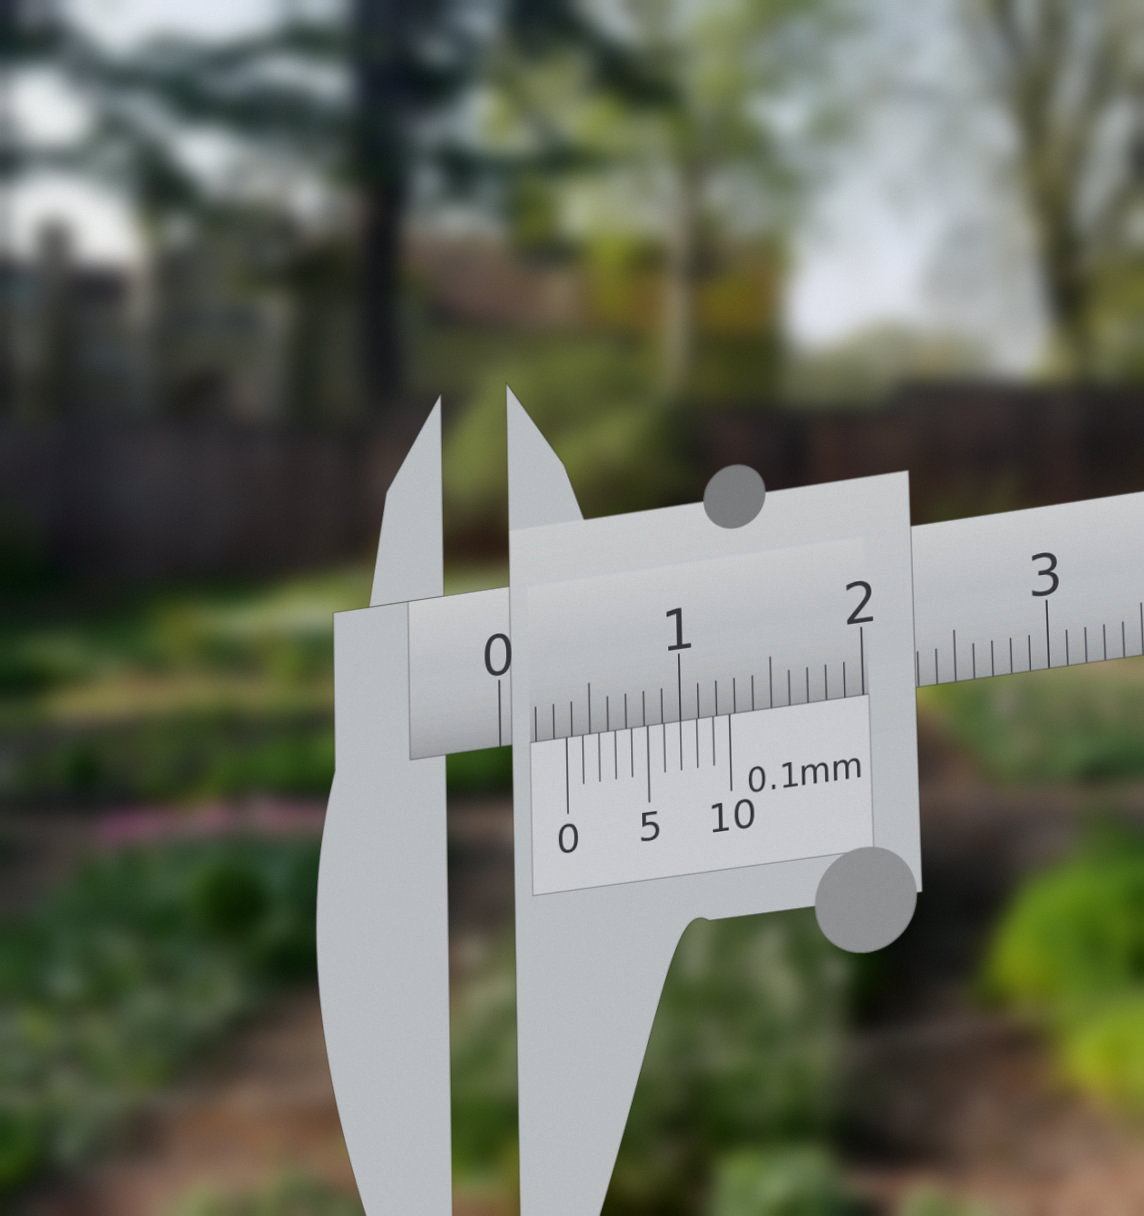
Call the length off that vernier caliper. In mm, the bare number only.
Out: 3.7
